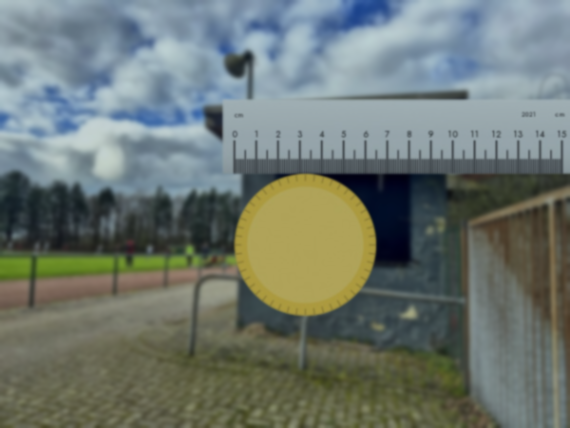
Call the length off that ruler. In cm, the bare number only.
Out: 6.5
